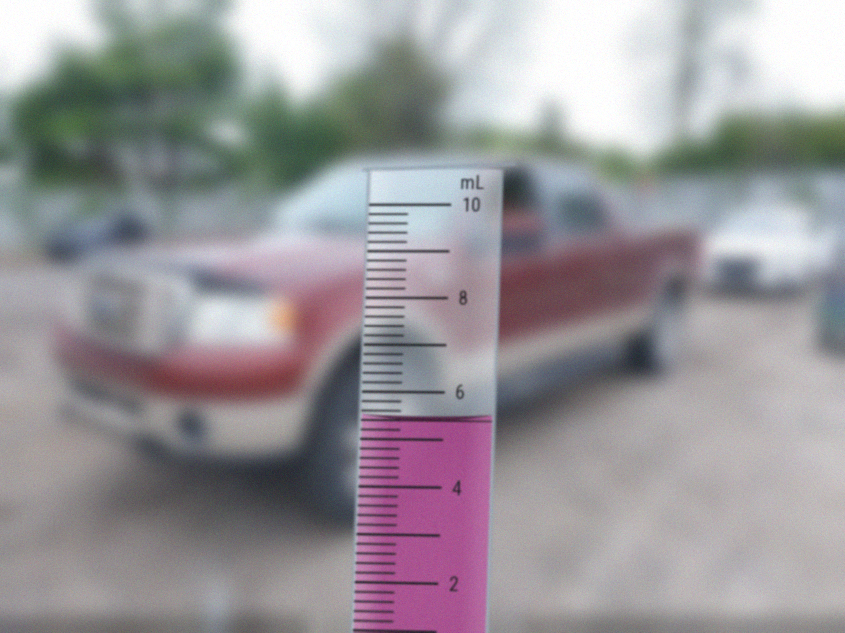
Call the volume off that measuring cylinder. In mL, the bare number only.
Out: 5.4
